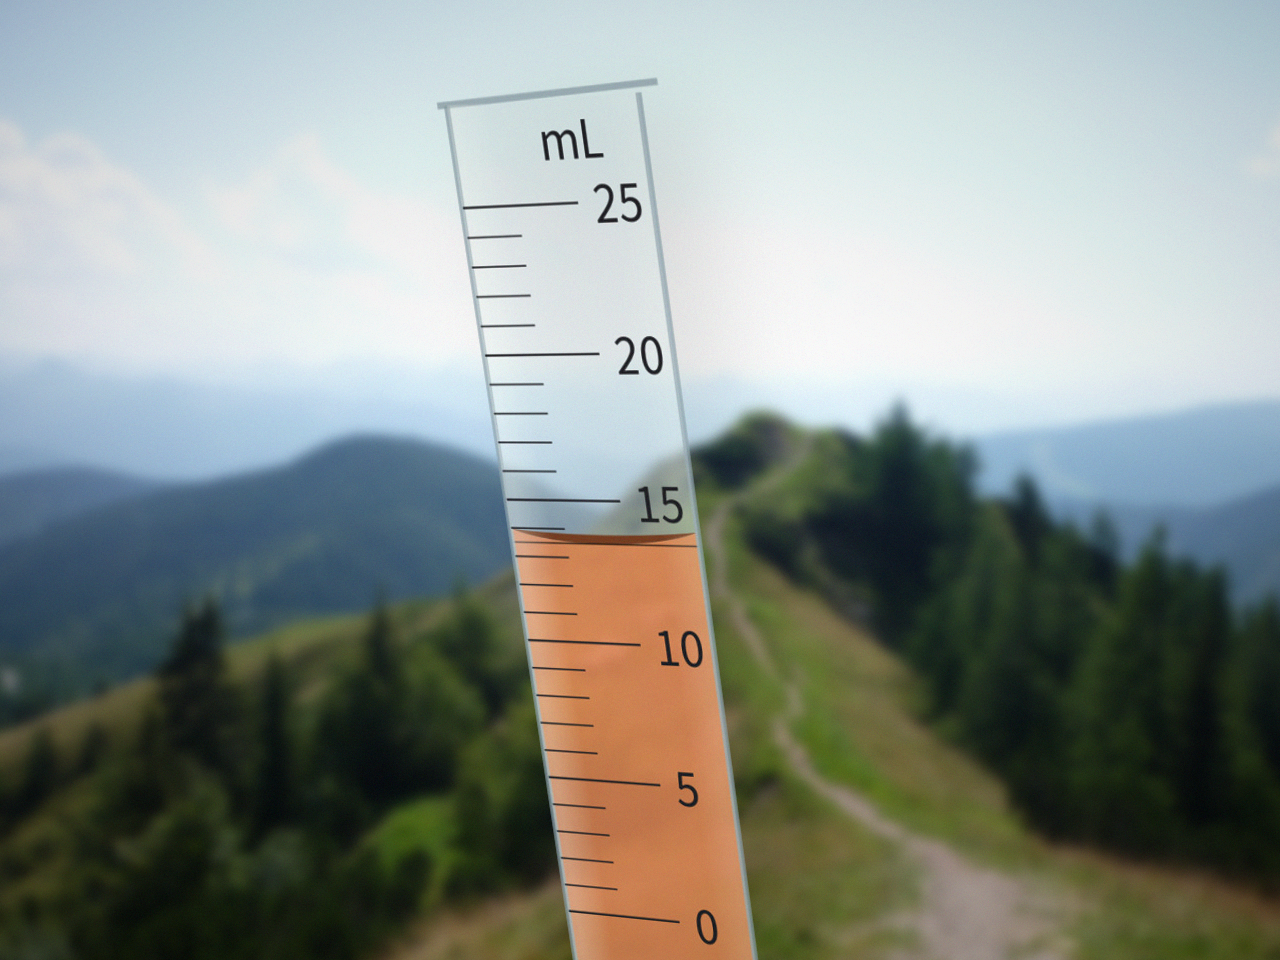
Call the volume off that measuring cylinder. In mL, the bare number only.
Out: 13.5
